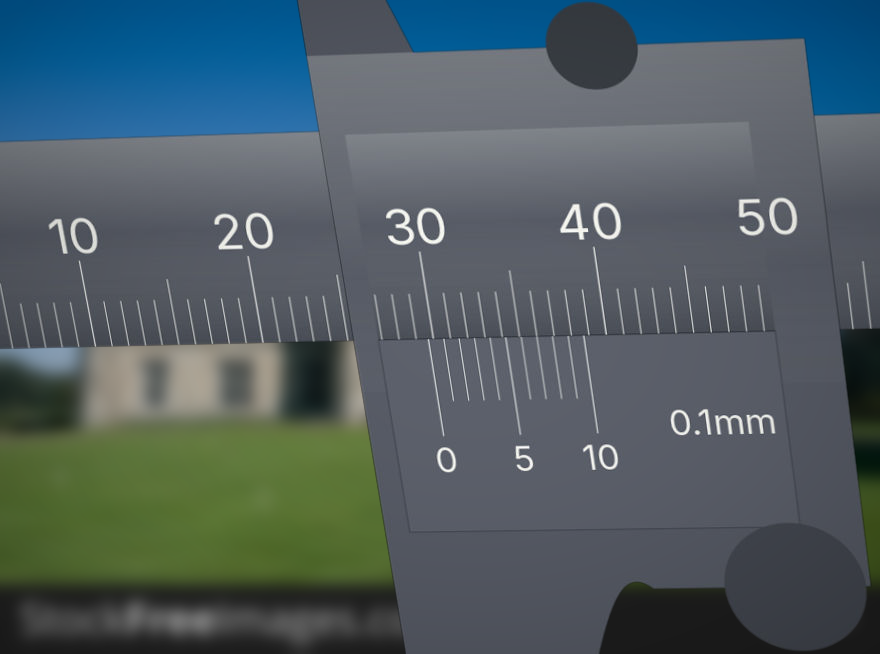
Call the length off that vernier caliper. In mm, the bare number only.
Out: 29.7
